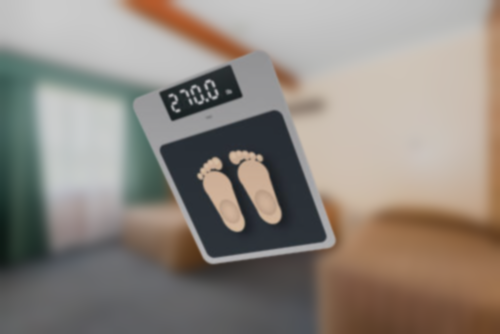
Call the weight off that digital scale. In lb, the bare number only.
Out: 270.0
